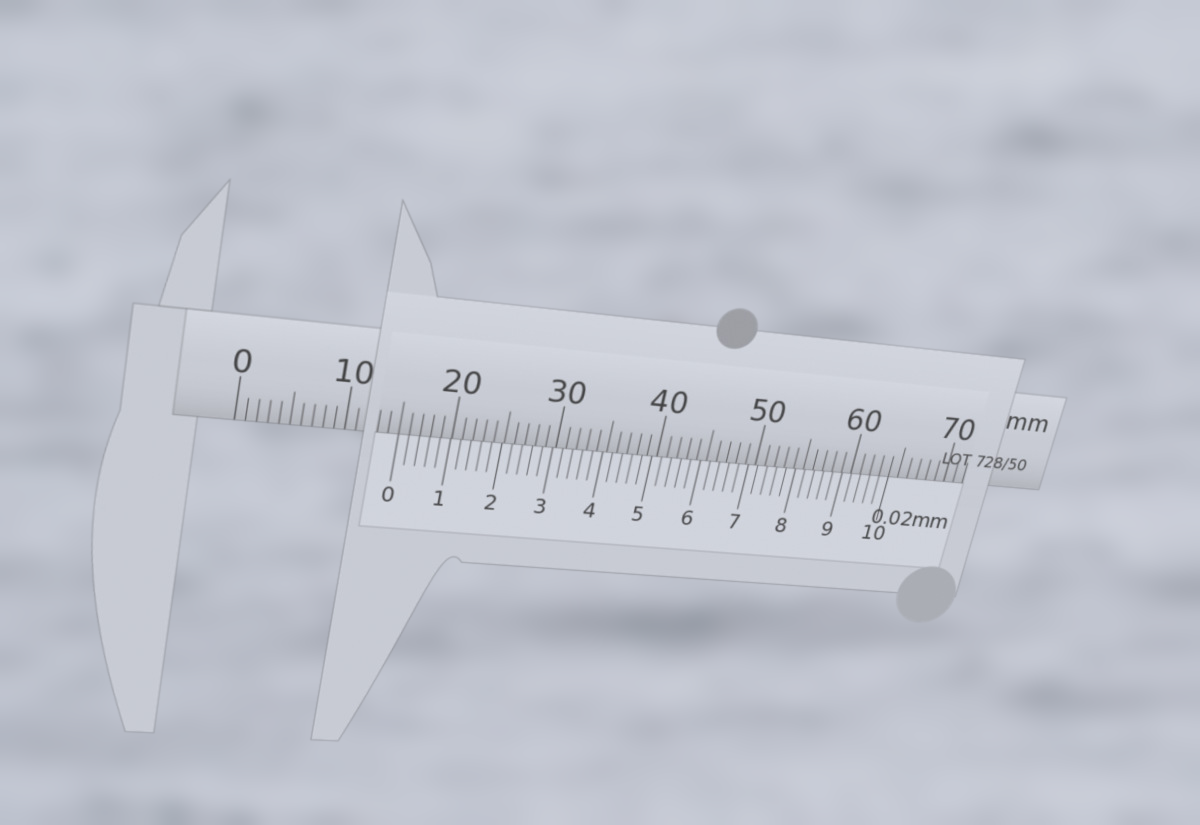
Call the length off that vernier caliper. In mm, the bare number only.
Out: 15.0
